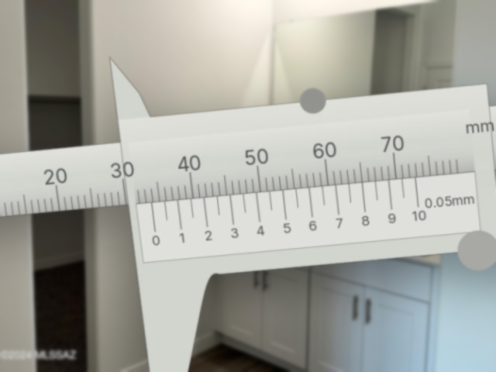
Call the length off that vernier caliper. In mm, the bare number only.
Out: 33.8
